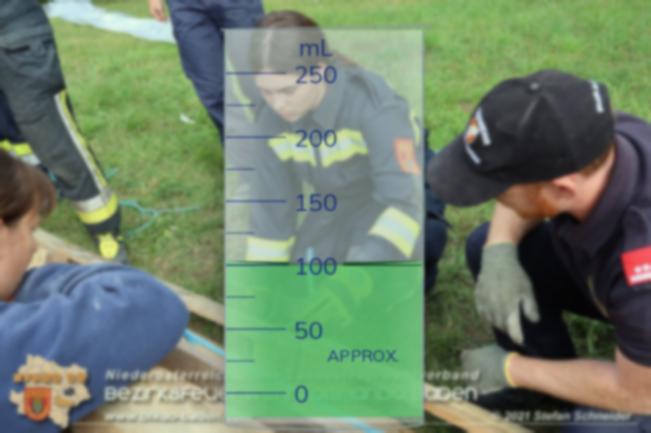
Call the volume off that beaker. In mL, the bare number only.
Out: 100
